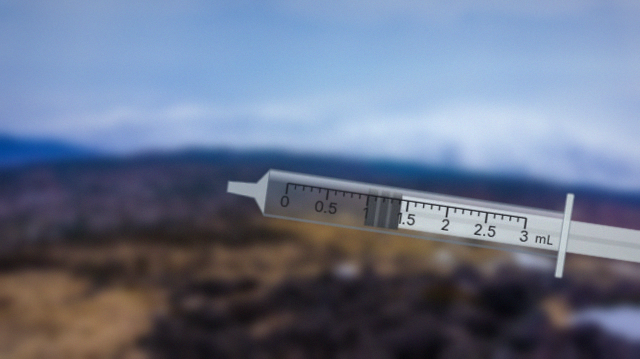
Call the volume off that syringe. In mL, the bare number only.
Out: 1
